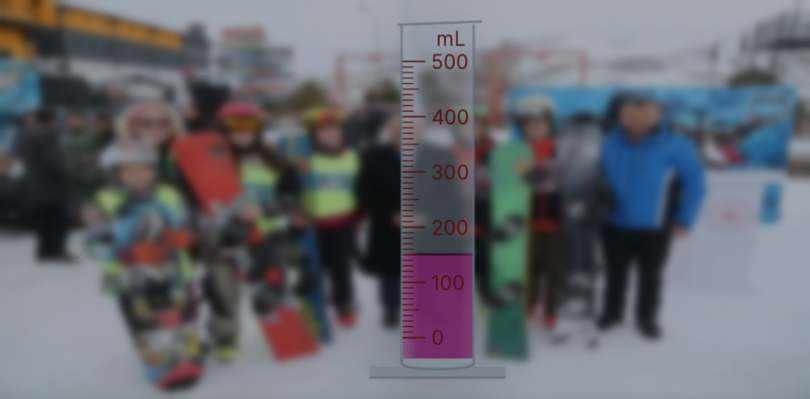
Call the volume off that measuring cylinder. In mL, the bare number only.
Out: 150
